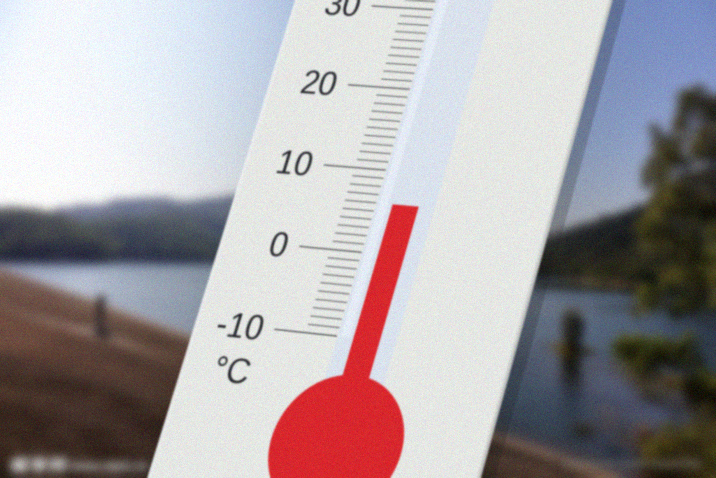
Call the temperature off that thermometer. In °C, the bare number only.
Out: 6
